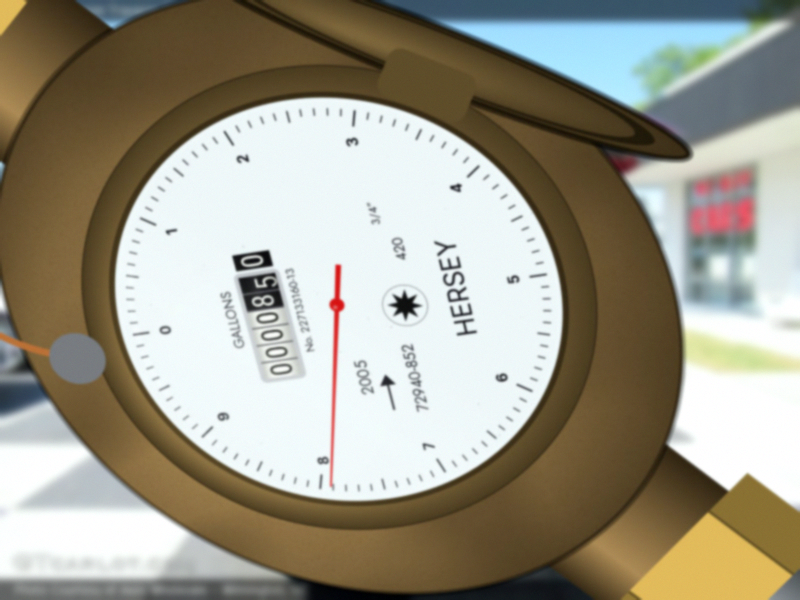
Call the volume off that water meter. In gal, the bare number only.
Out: 847.9
